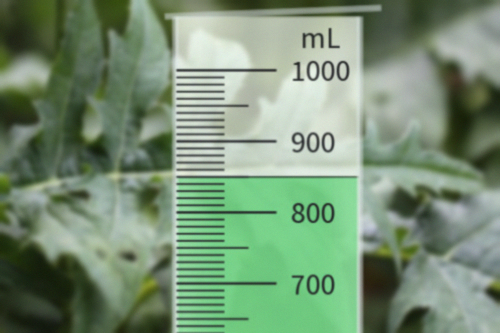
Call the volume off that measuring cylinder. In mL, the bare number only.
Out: 850
